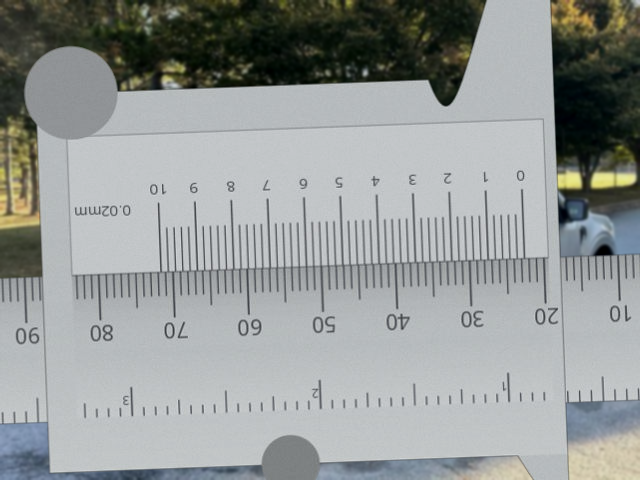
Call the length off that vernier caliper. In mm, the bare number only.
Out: 22.6
